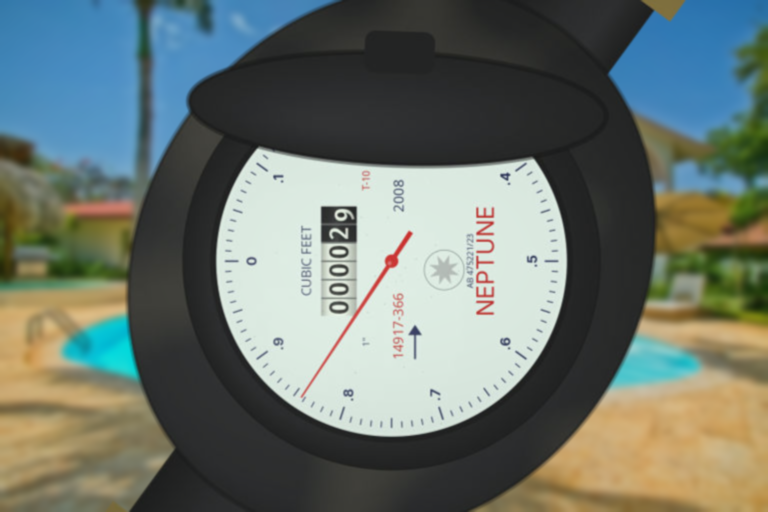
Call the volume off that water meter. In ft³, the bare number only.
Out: 28.84
